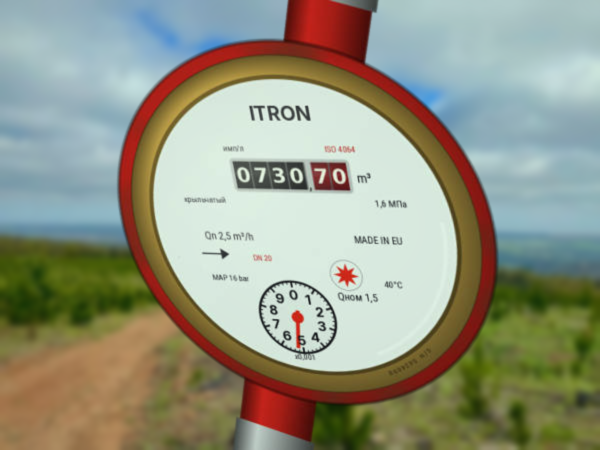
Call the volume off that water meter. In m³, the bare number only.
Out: 730.705
